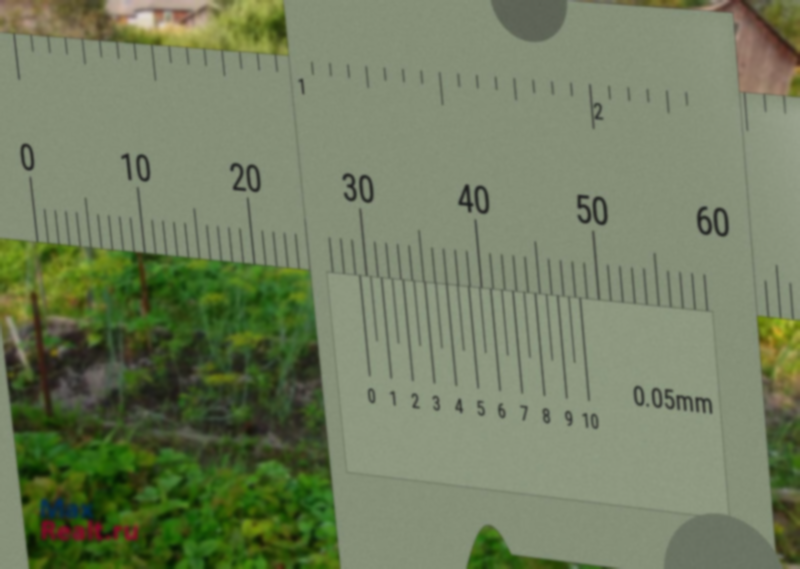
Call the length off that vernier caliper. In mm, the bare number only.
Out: 29.4
